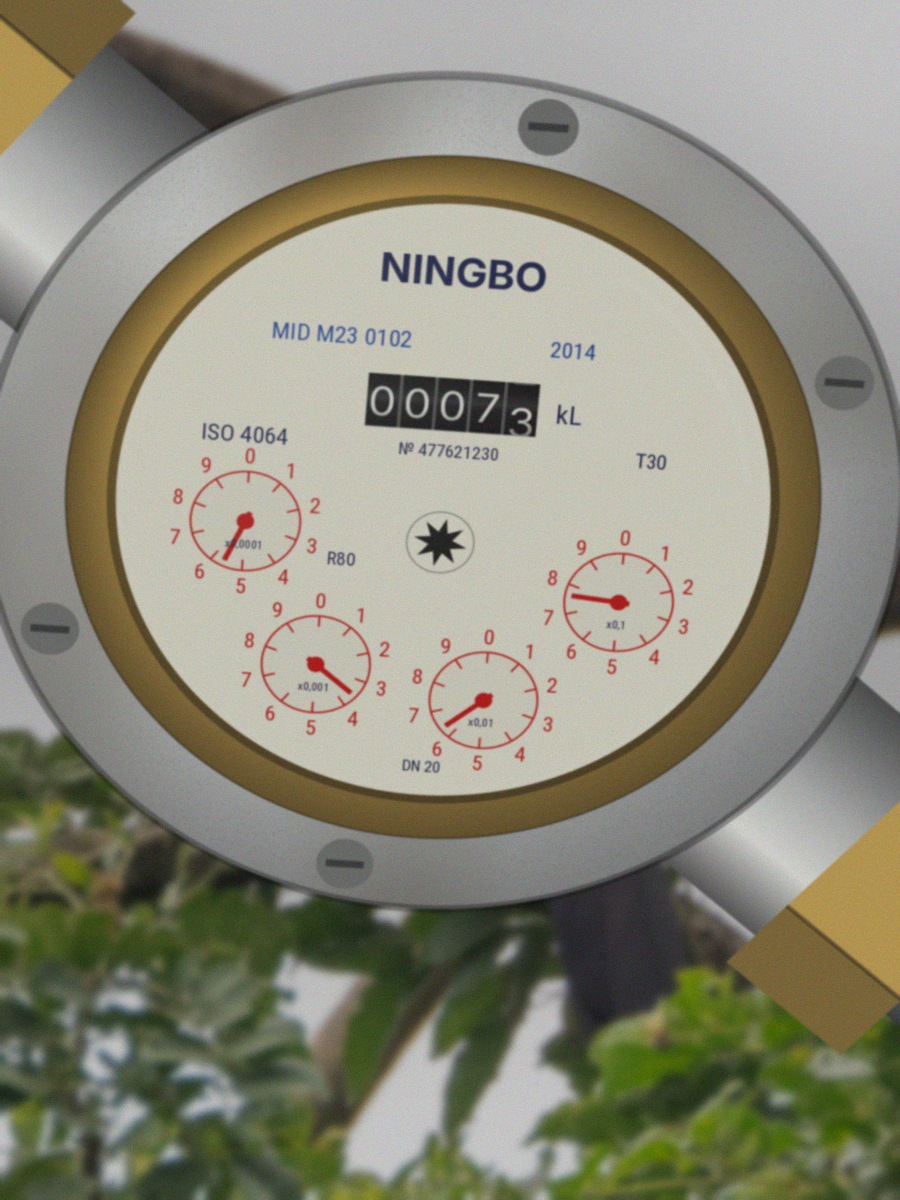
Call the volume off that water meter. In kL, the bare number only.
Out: 72.7635
